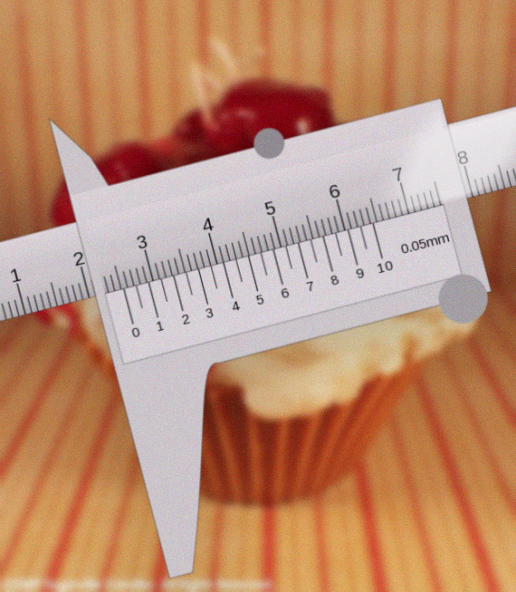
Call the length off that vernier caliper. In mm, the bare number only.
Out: 25.4
